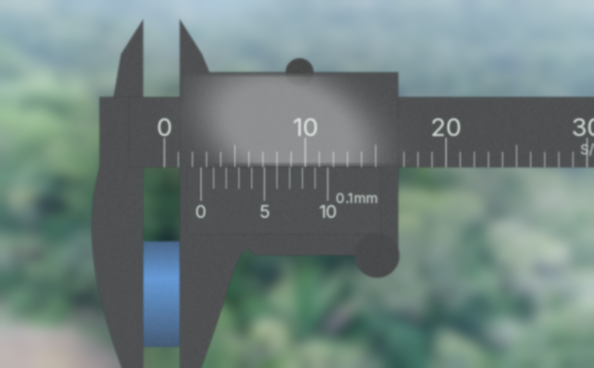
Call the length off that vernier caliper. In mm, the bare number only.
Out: 2.6
